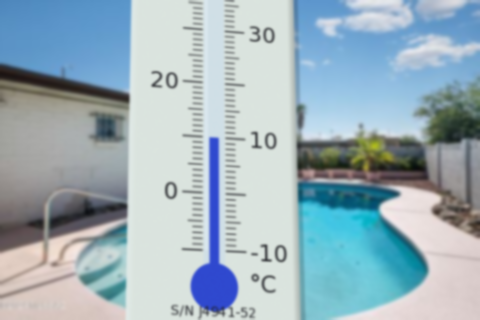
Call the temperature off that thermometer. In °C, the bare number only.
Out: 10
